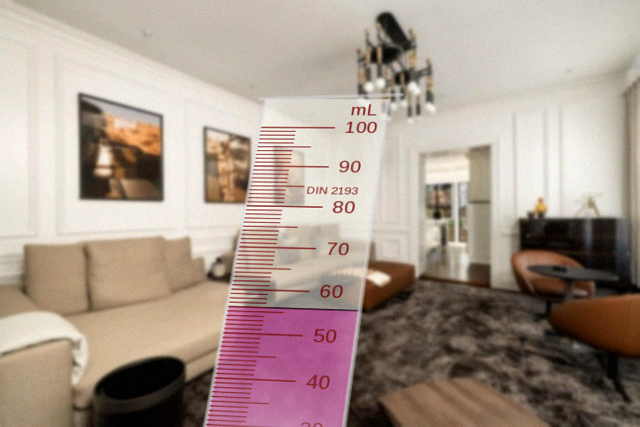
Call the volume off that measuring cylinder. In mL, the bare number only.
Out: 56
